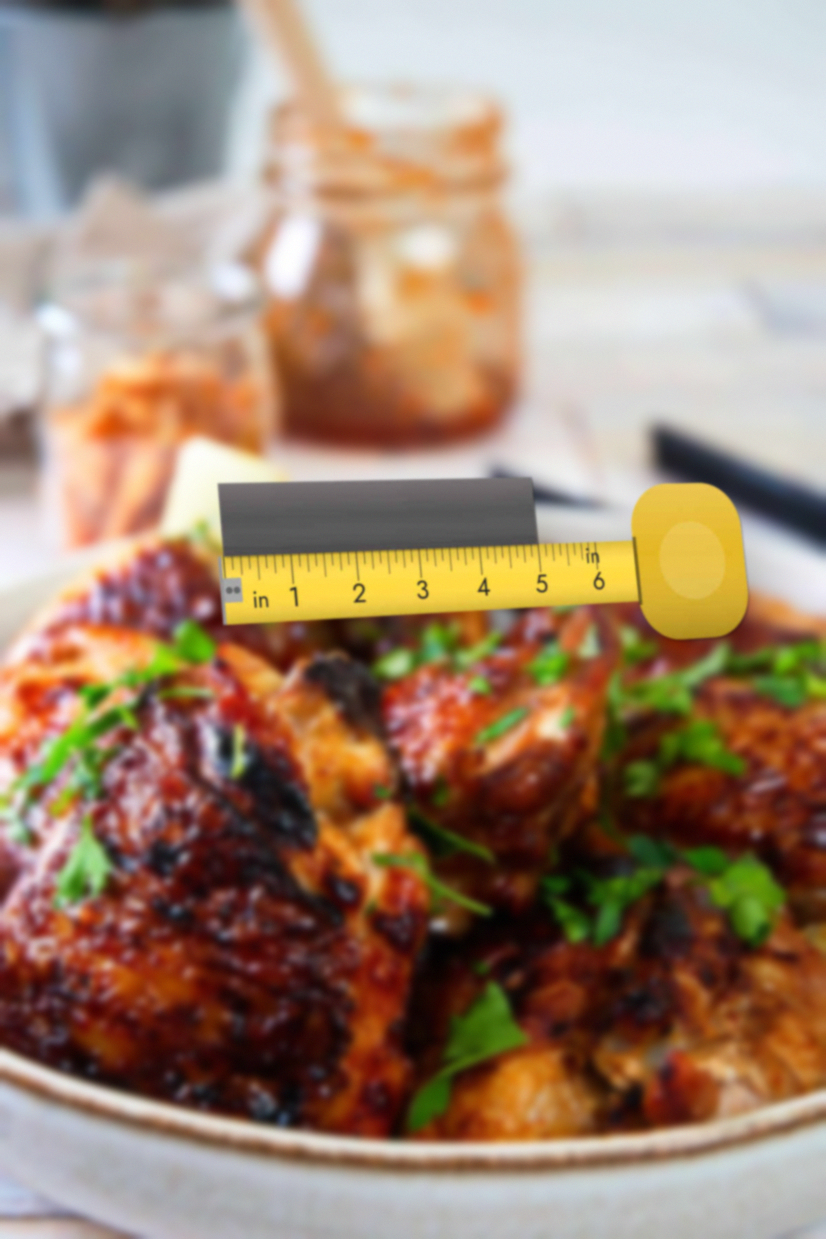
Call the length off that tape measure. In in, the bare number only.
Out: 5
